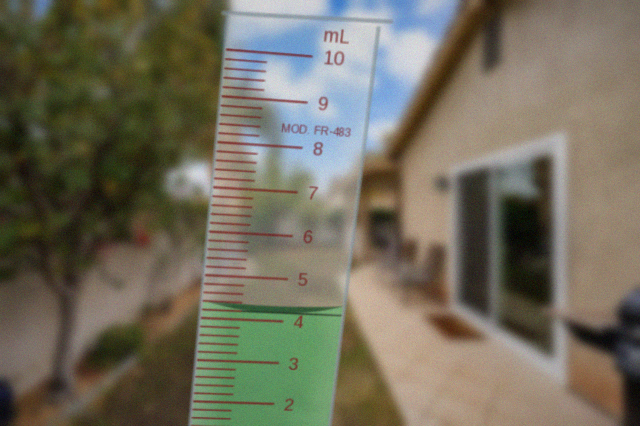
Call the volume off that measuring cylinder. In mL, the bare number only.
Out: 4.2
